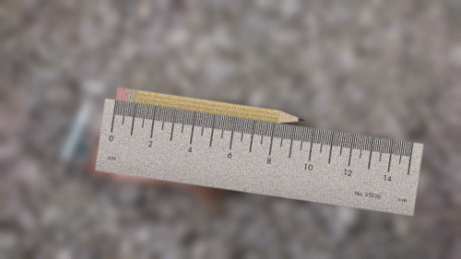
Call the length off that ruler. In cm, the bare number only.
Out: 9.5
